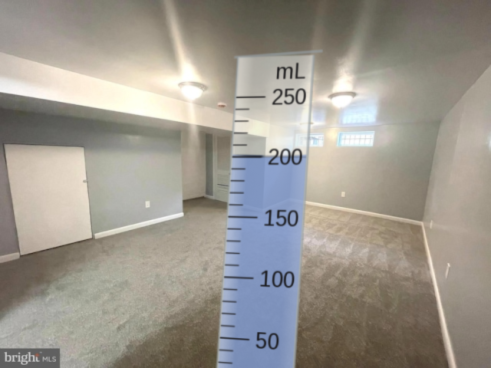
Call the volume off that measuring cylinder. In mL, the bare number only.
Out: 200
